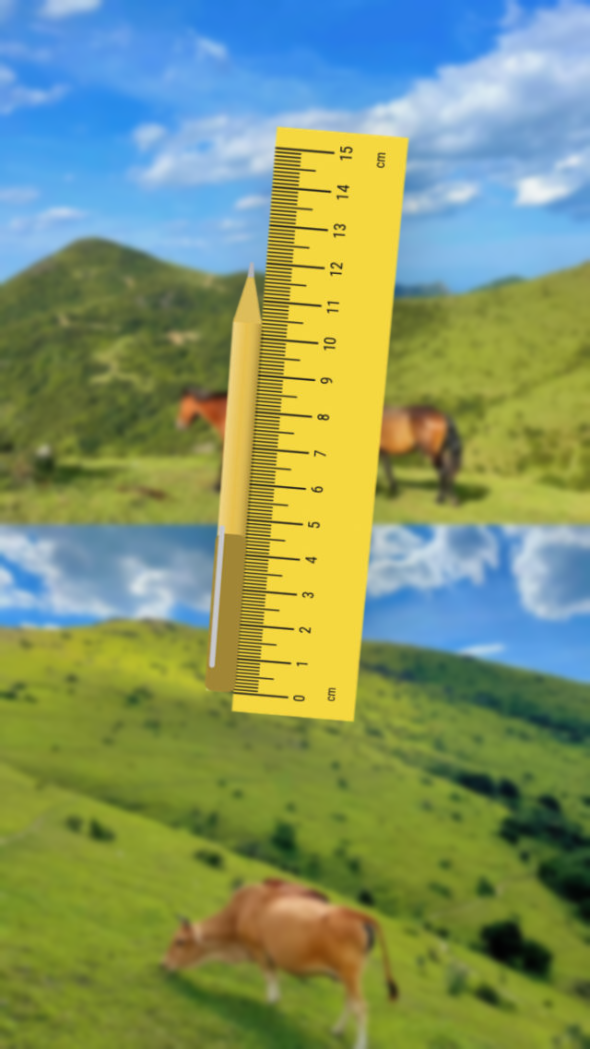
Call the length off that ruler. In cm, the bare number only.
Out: 12
